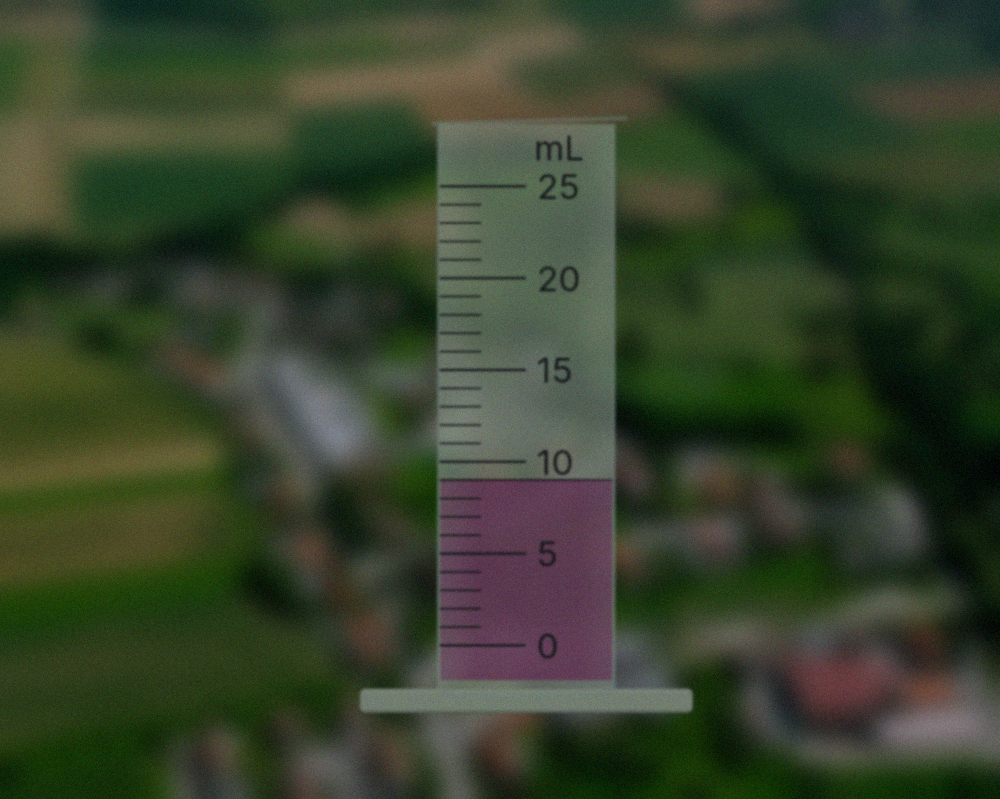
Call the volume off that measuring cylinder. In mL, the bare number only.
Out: 9
